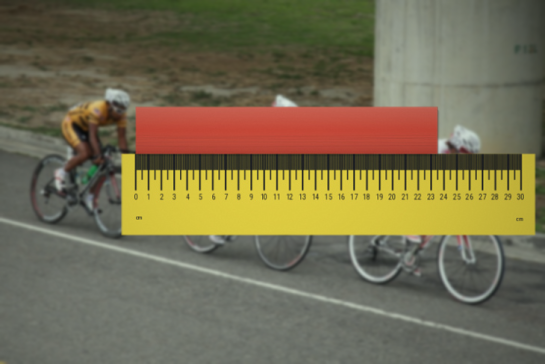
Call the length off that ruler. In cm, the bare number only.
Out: 23.5
